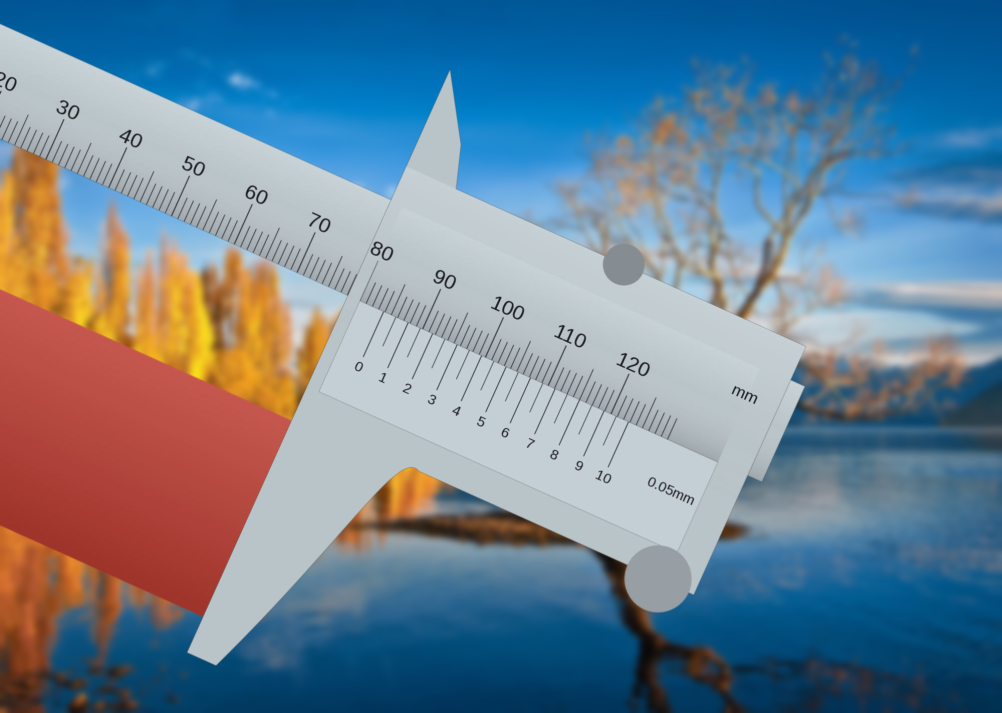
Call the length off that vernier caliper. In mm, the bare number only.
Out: 83.8
